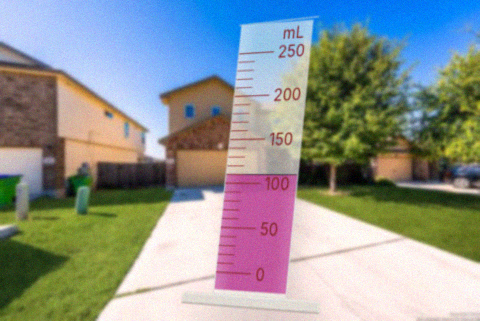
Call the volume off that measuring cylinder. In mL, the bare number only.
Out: 110
